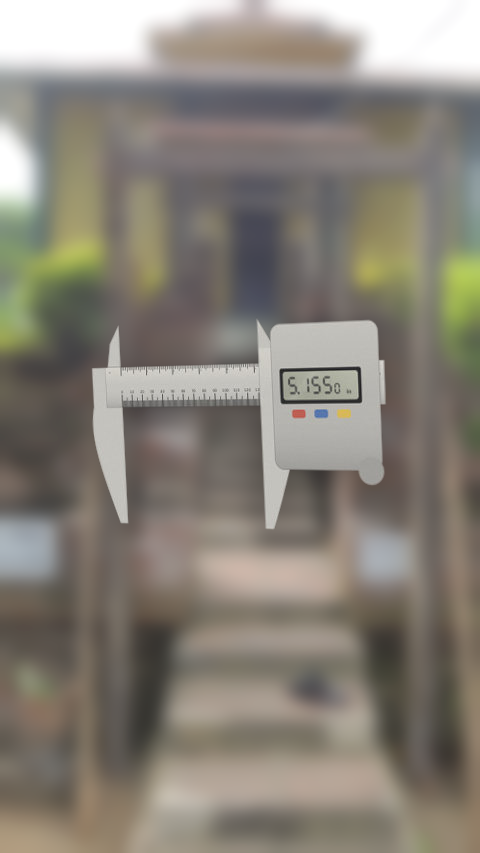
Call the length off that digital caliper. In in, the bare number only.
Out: 5.1550
